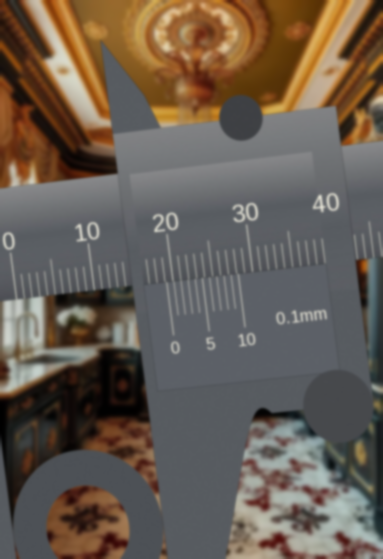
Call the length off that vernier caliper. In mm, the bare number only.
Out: 19.2
